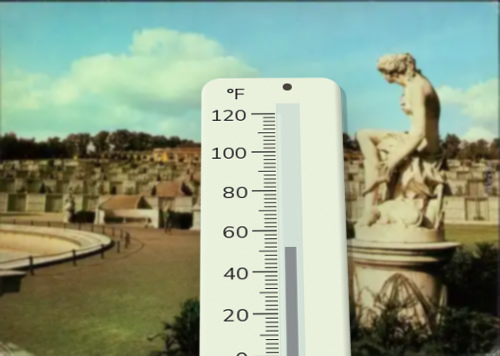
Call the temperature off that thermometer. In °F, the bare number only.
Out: 52
